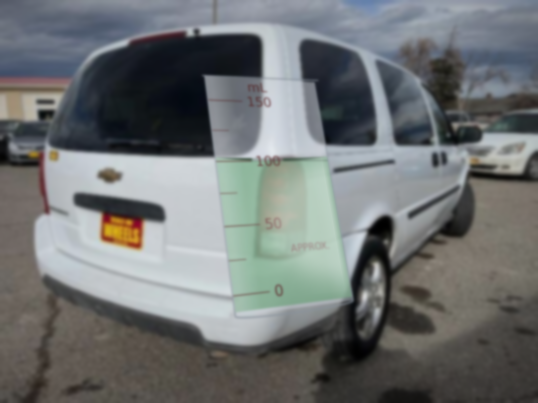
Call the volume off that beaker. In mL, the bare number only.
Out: 100
